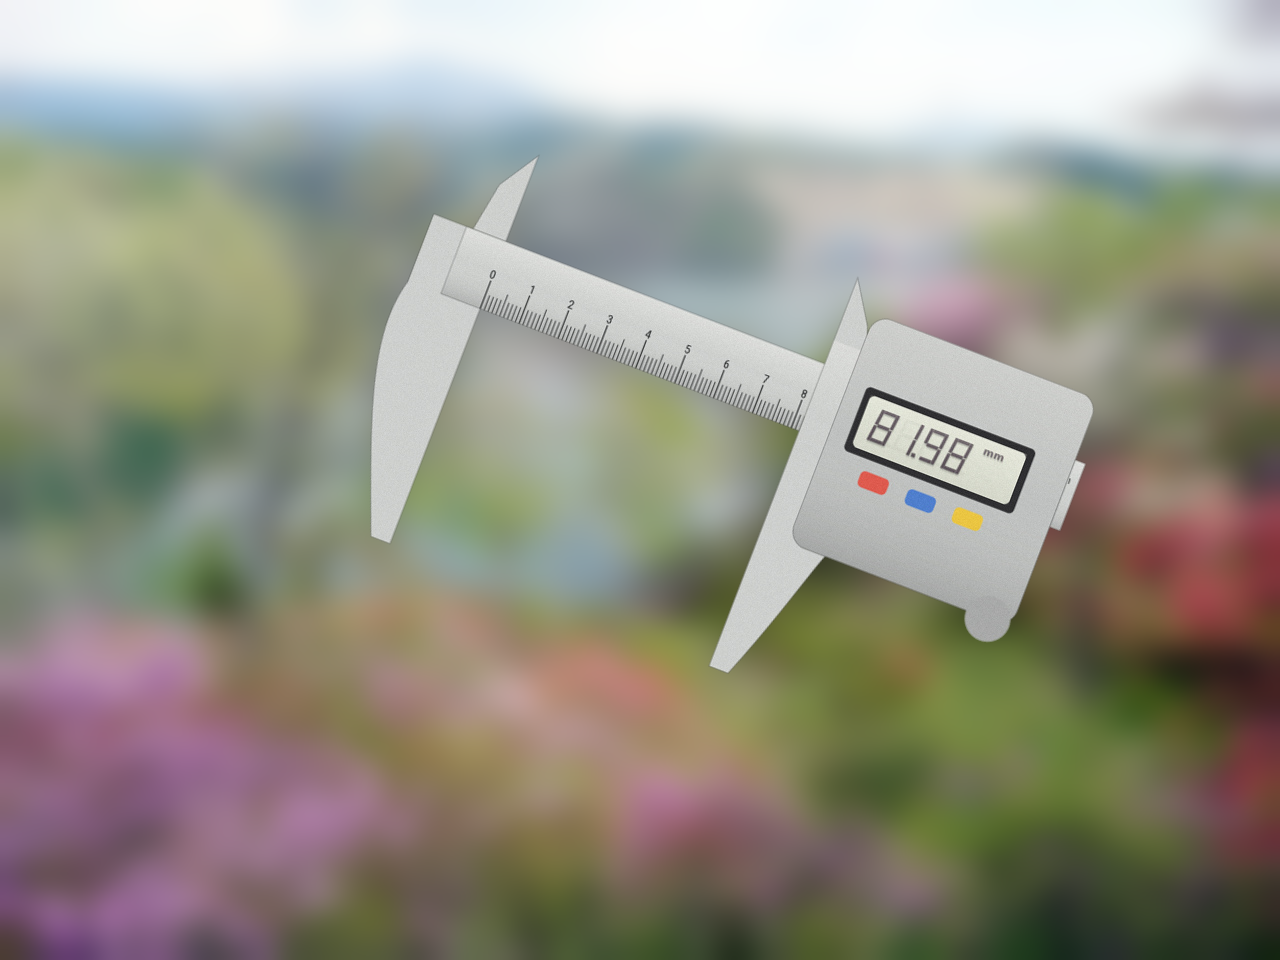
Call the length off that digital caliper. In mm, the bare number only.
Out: 81.98
